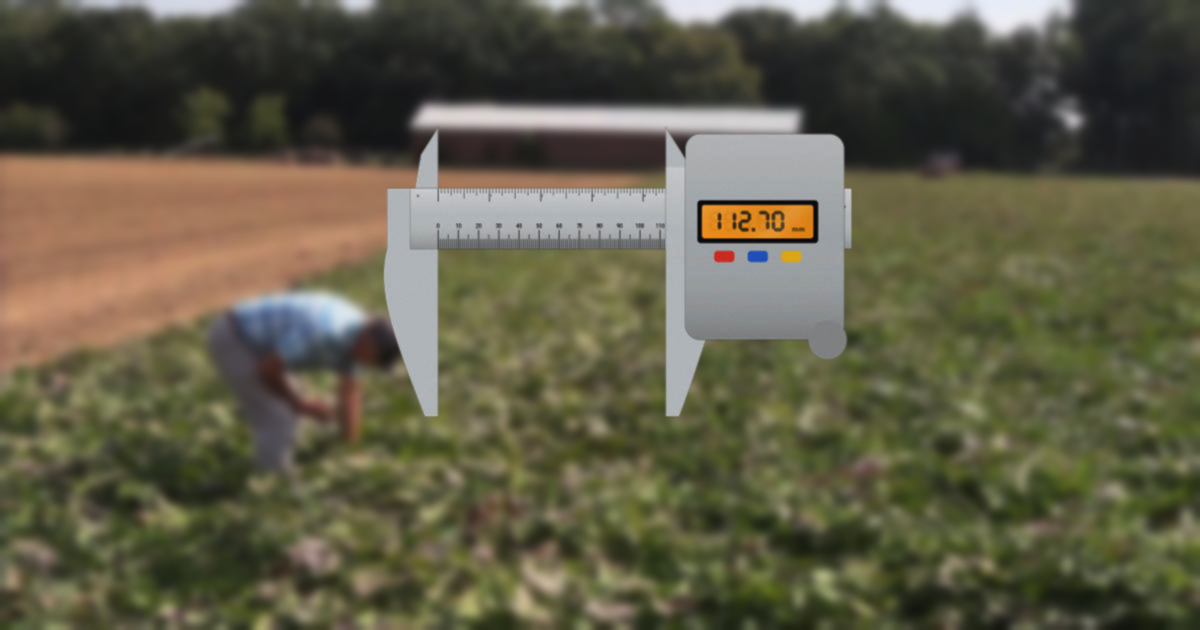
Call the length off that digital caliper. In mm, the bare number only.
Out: 112.70
